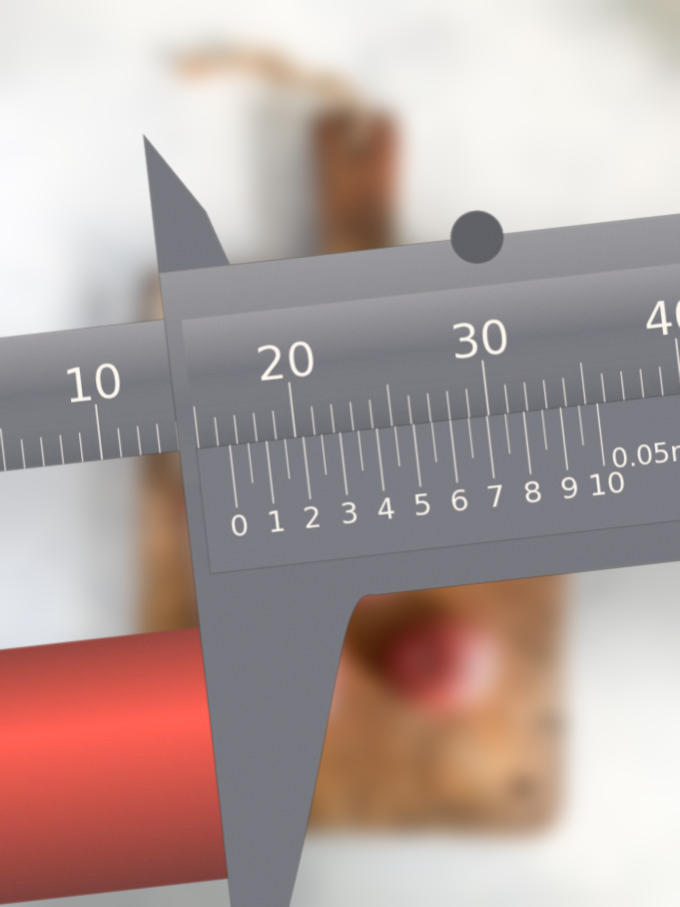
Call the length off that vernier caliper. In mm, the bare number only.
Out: 16.6
